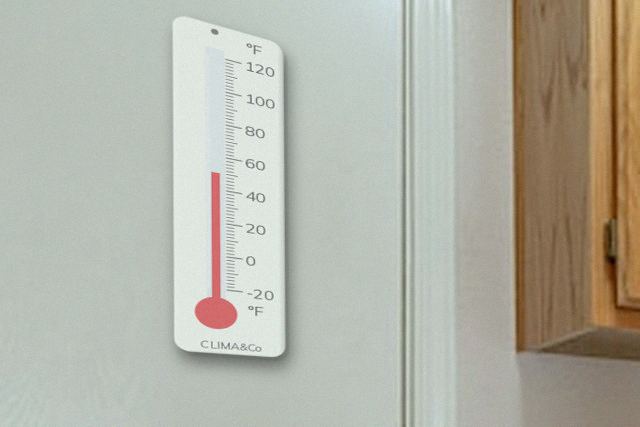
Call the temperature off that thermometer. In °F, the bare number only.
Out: 50
